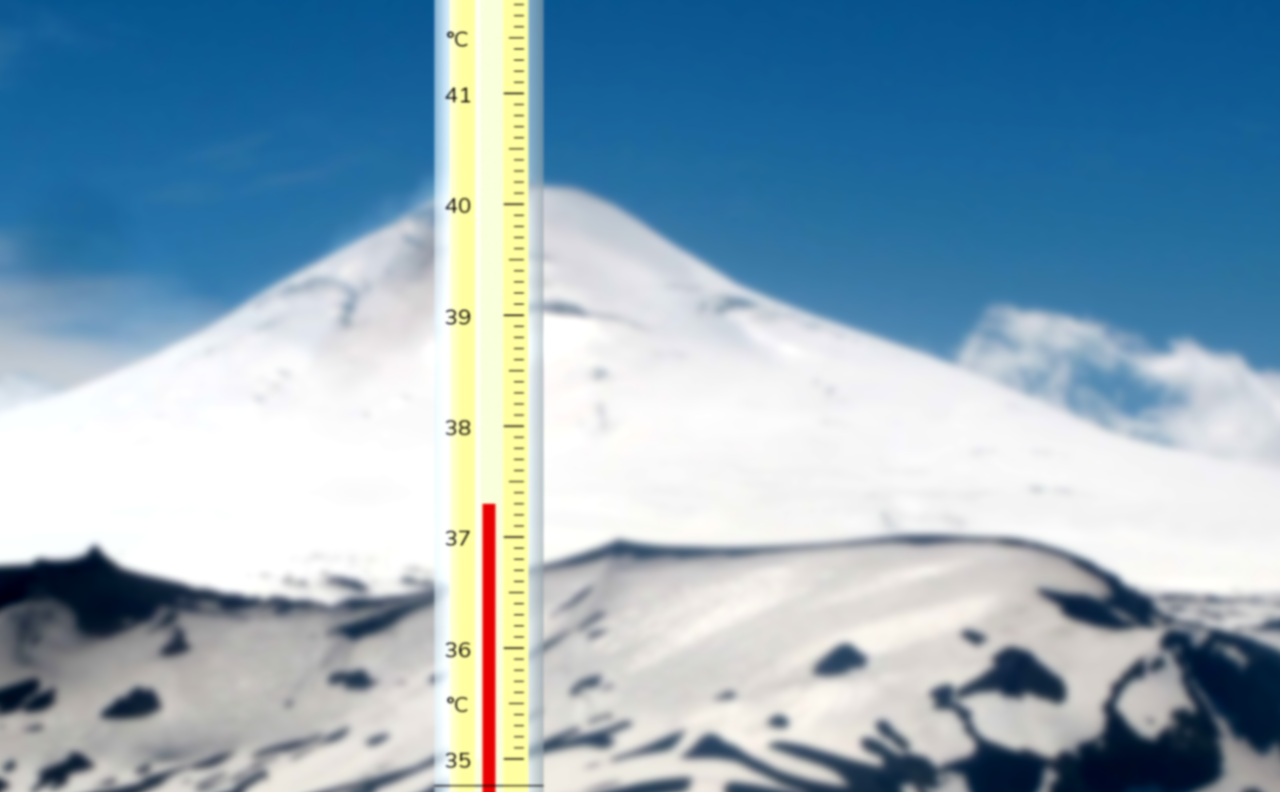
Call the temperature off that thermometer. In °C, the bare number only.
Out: 37.3
